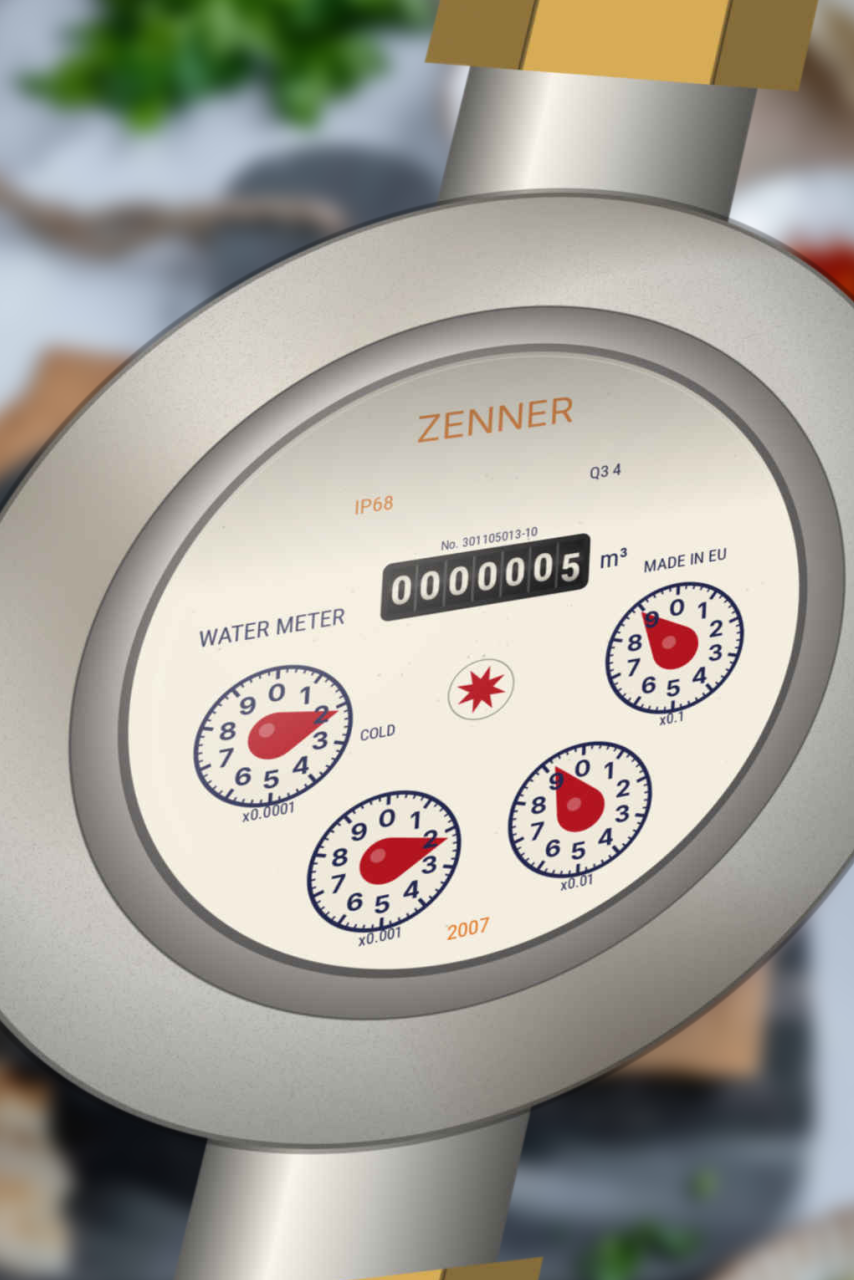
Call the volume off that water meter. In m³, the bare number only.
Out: 4.8922
